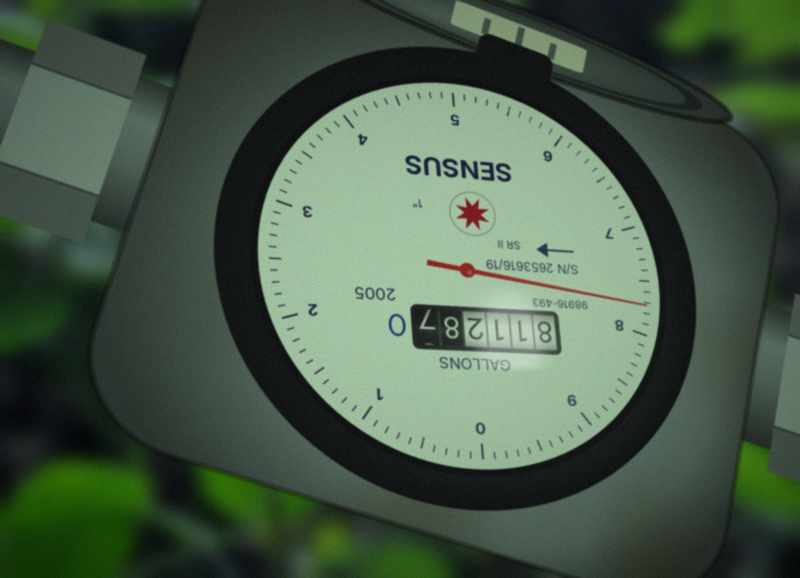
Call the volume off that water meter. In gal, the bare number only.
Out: 8112867.7
